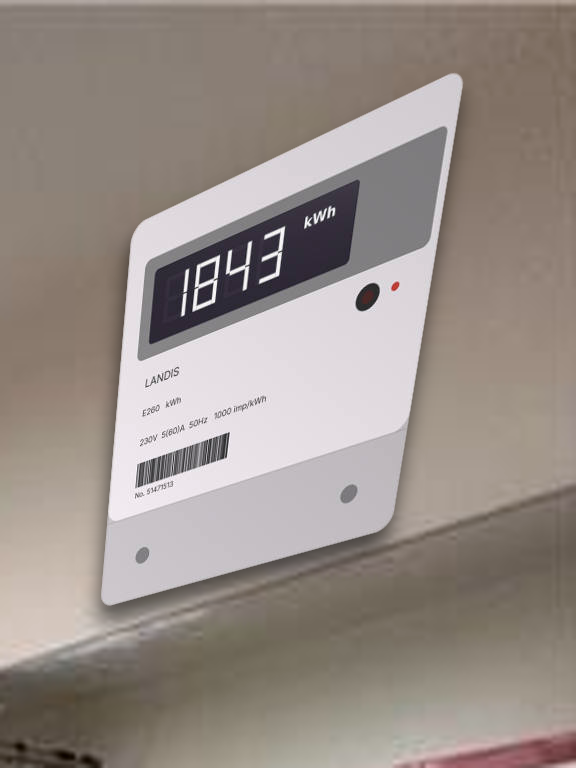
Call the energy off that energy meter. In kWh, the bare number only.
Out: 1843
